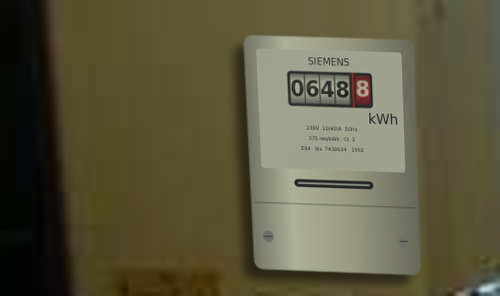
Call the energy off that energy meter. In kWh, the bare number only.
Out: 648.8
